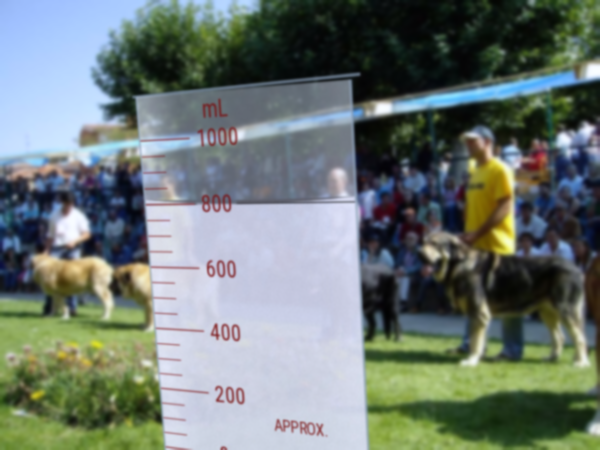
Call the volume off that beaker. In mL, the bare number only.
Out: 800
